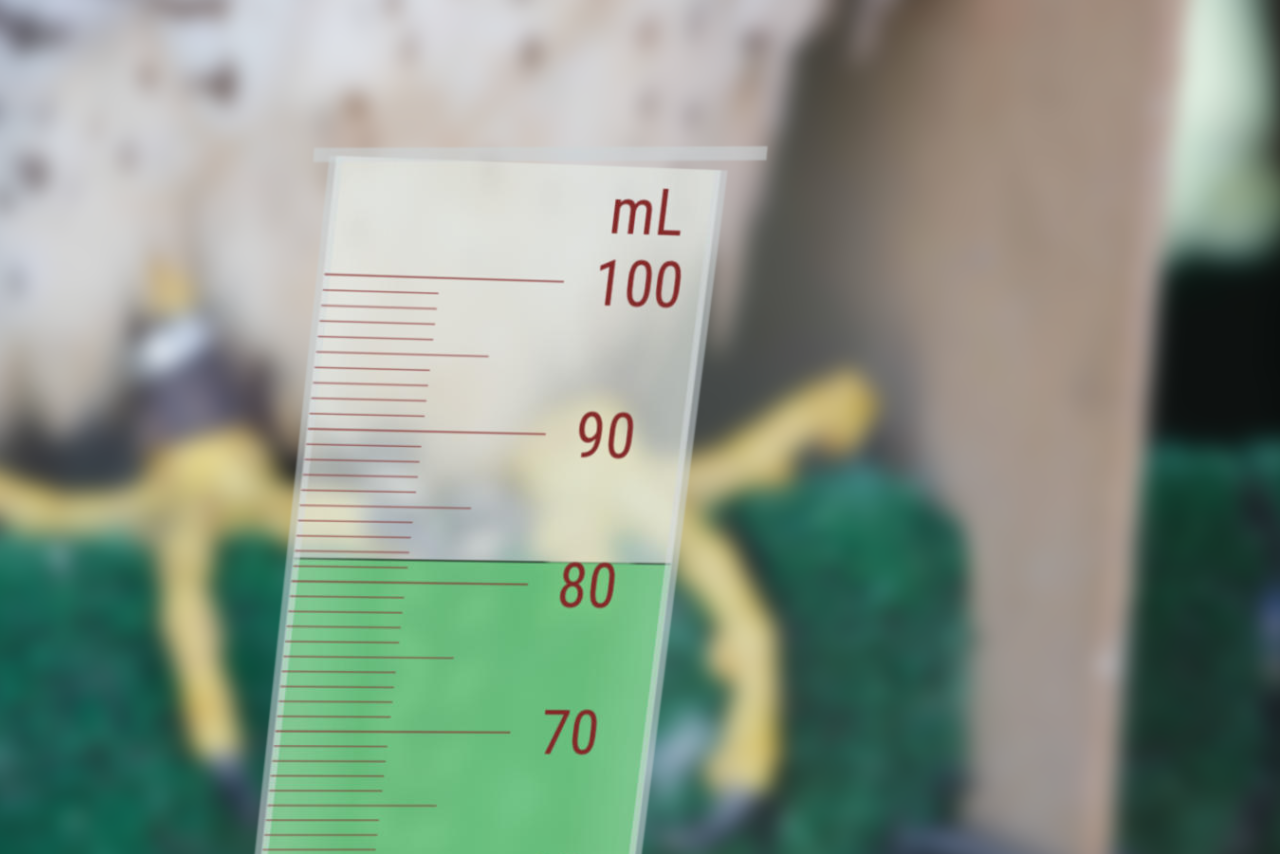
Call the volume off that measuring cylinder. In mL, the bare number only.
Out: 81.5
